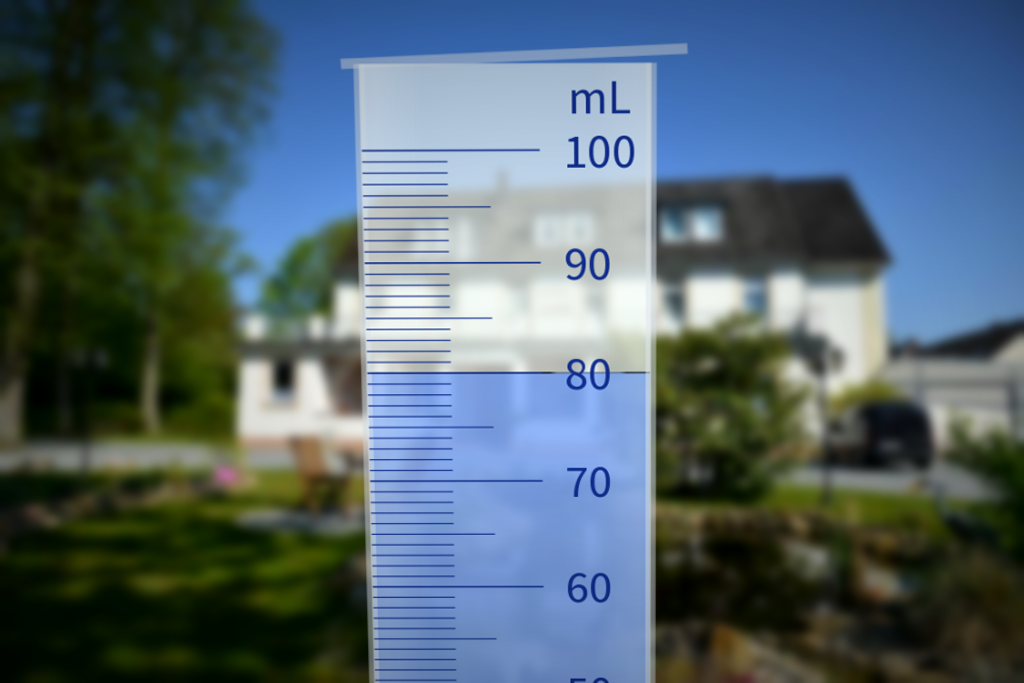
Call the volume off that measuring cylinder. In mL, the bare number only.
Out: 80
